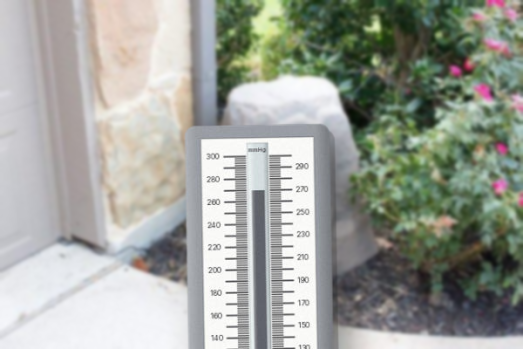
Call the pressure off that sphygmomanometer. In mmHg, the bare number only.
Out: 270
